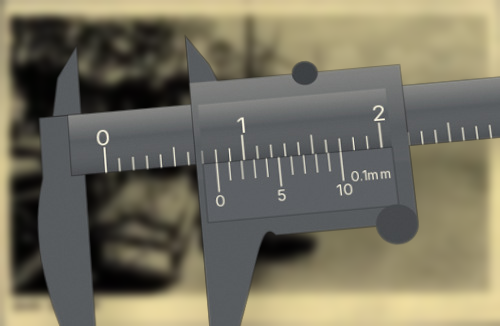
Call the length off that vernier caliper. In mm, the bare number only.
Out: 8.0
